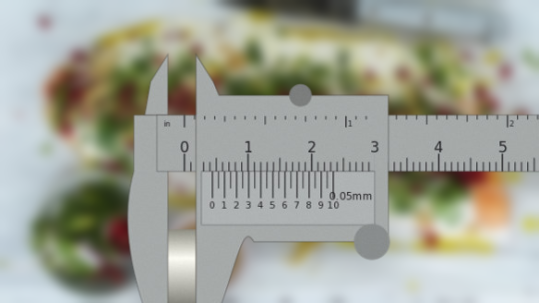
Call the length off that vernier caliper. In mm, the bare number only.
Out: 4.4
